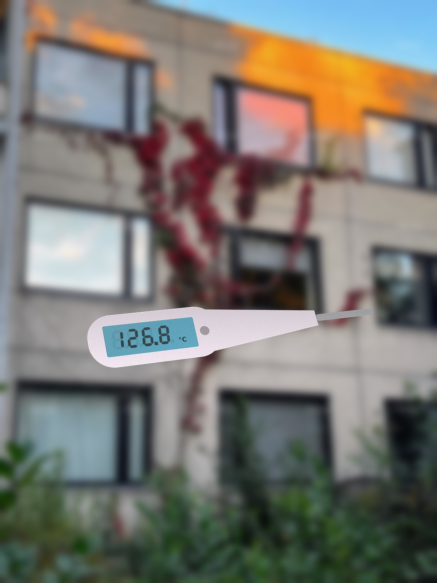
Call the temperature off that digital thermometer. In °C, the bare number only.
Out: 126.8
